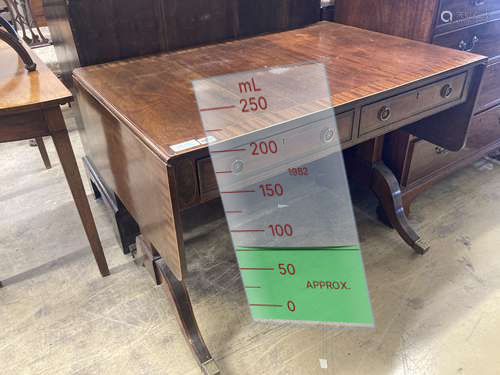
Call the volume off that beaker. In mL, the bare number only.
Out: 75
